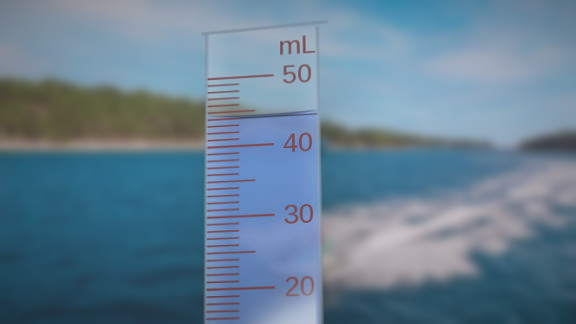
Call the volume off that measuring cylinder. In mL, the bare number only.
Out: 44
